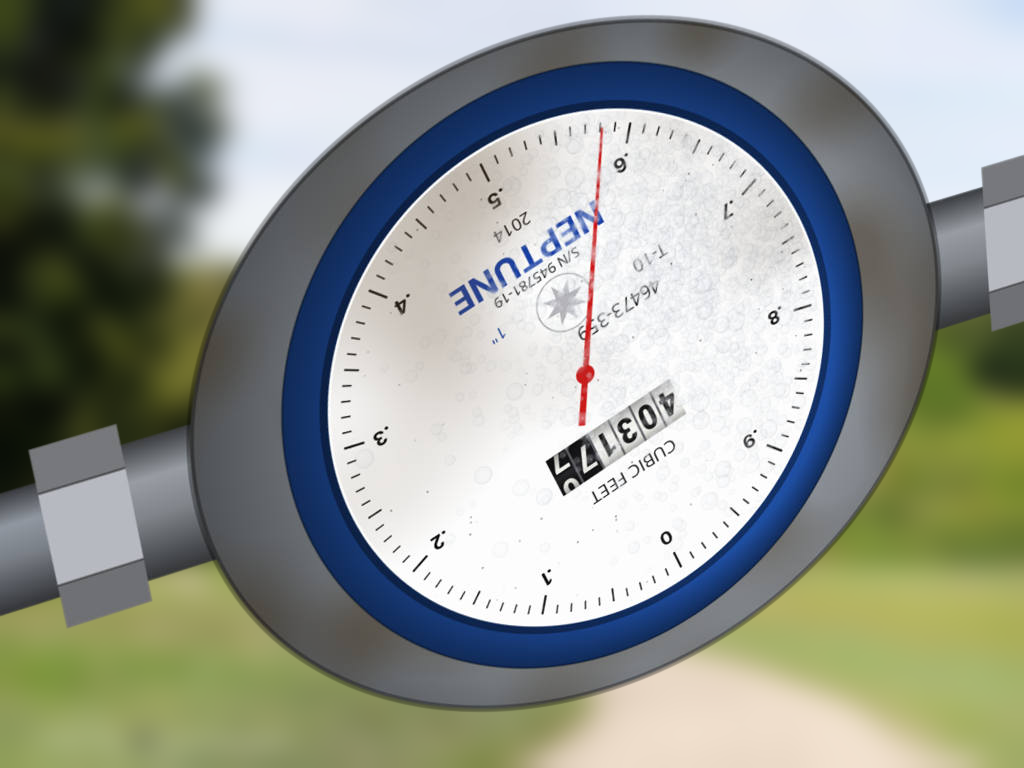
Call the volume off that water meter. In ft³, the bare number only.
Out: 403176.58
